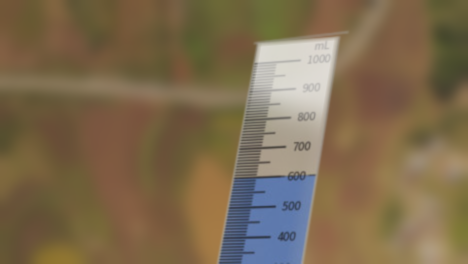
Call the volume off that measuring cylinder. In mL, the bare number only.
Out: 600
